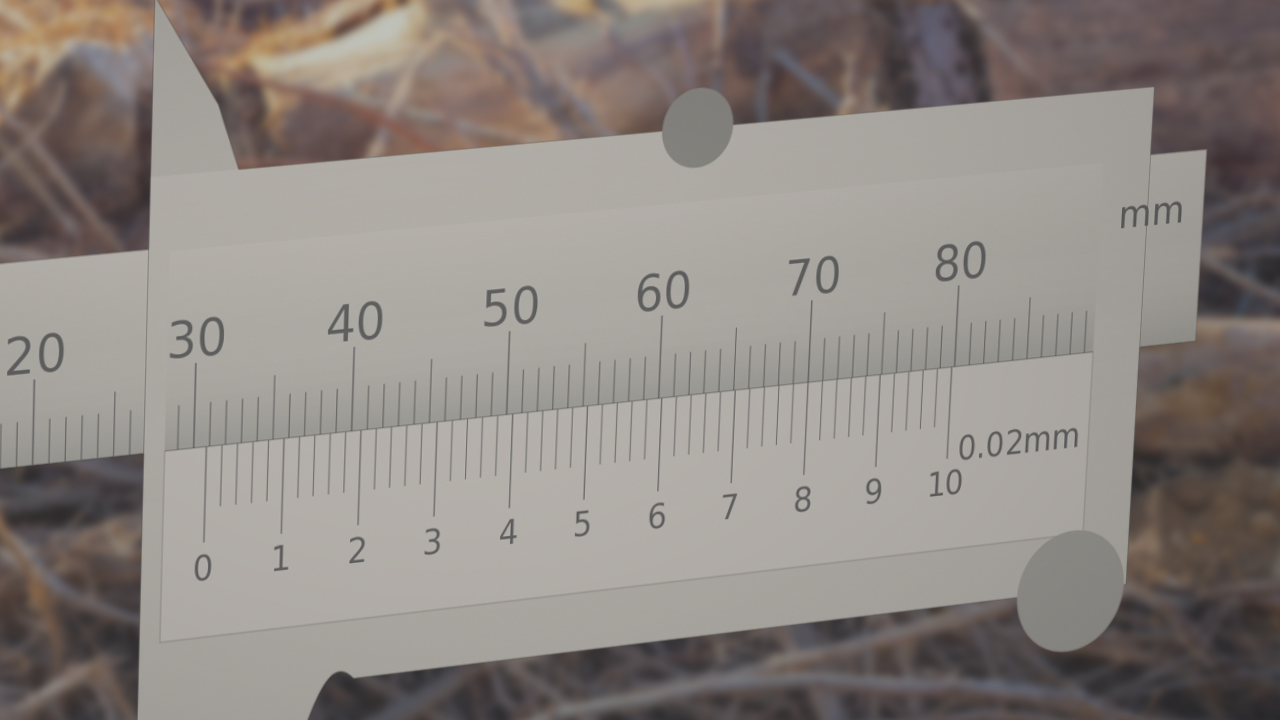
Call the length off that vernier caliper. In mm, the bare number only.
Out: 30.8
